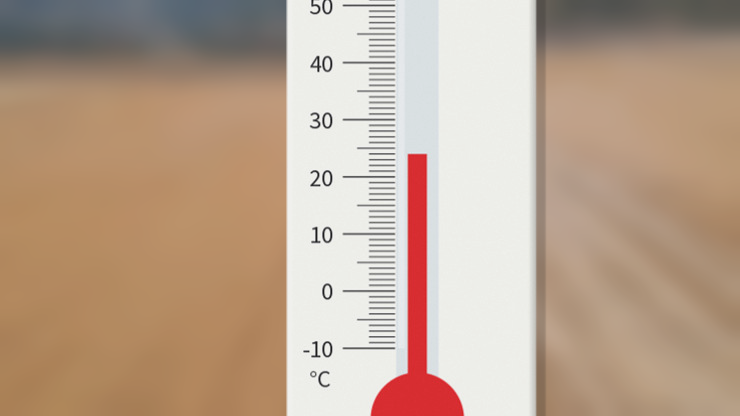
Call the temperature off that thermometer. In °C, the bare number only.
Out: 24
